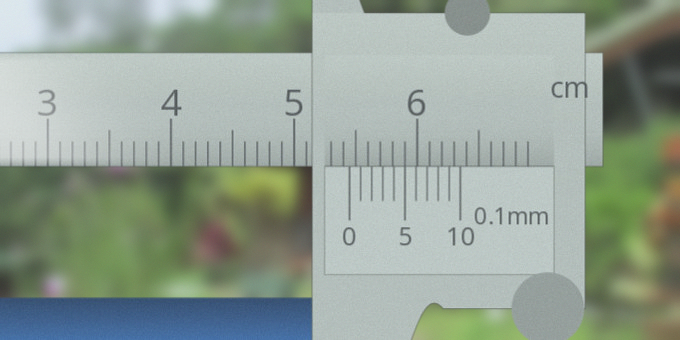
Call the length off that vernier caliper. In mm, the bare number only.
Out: 54.5
